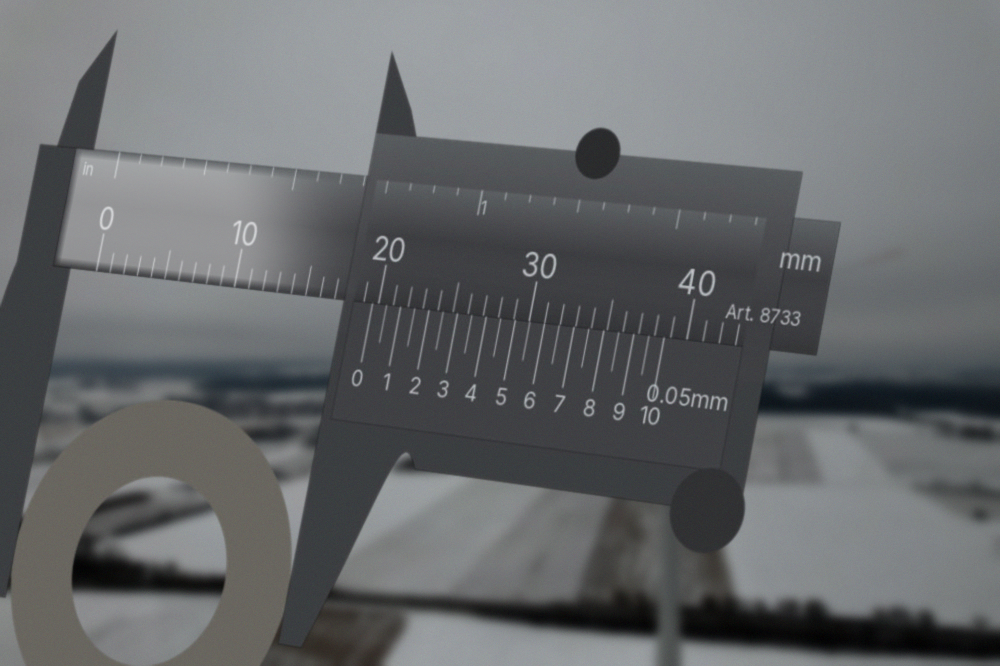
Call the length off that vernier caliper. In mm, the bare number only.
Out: 19.6
